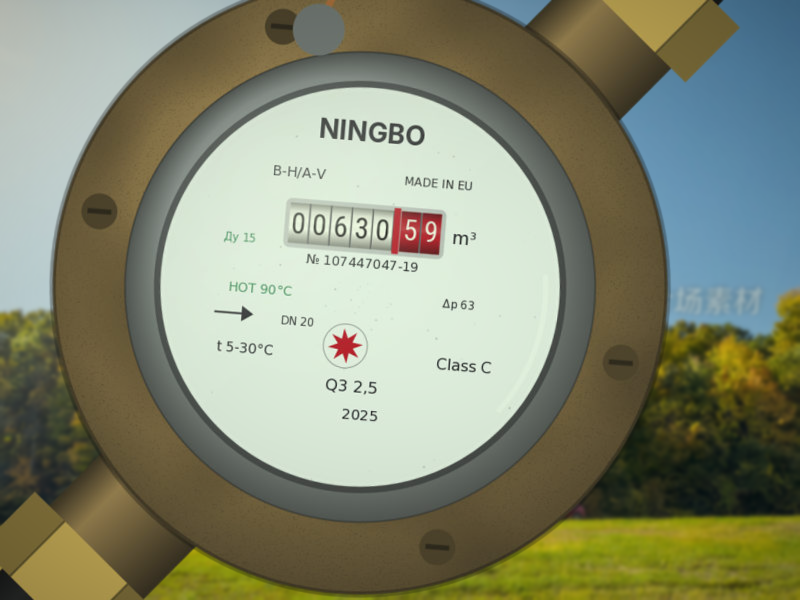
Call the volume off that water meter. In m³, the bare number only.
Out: 630.59
